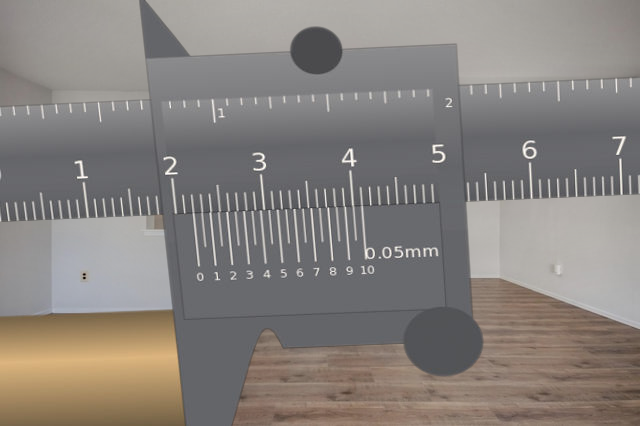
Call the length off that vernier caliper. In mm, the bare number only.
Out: 22.0
